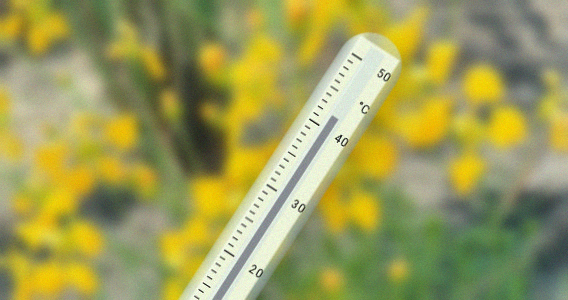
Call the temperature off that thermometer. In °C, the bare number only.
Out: 42
